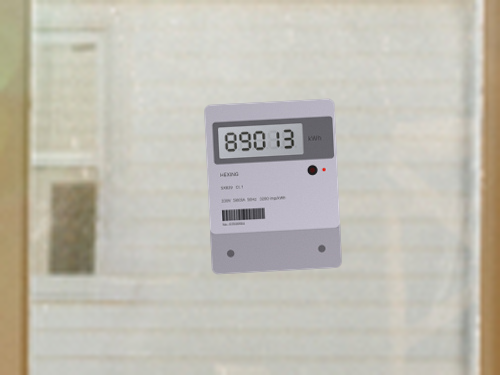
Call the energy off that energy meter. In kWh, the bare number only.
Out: 89013
